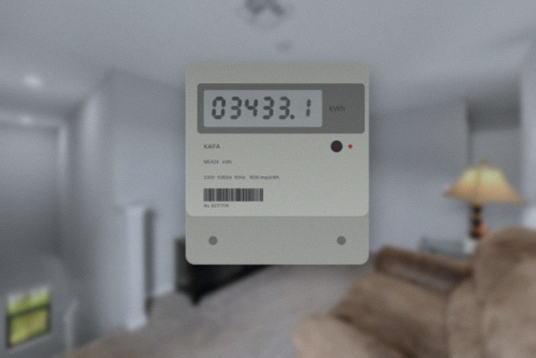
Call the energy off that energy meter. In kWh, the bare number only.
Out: 3433.1
